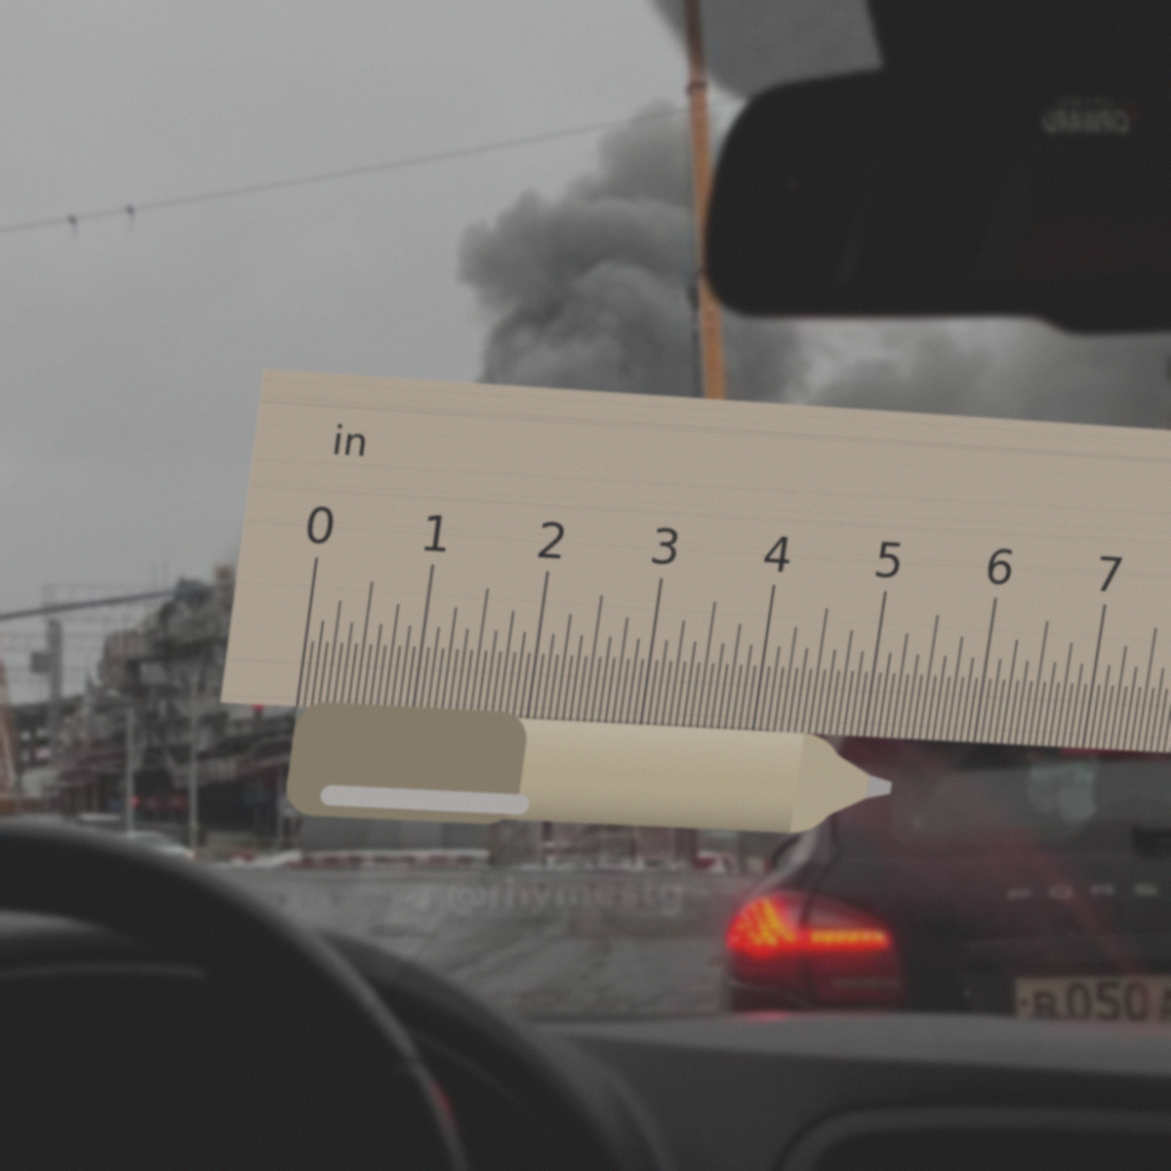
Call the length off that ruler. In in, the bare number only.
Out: 5.3125
